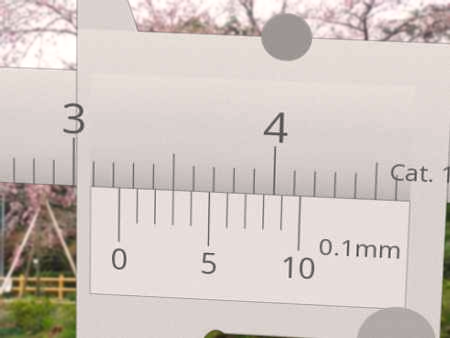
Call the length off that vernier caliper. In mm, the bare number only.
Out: 32.3
